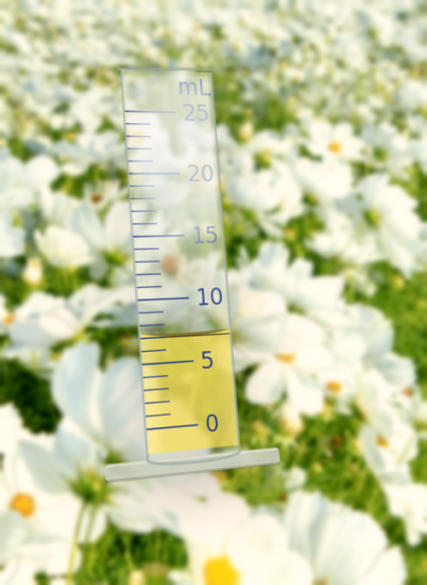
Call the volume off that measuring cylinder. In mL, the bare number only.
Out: 7
